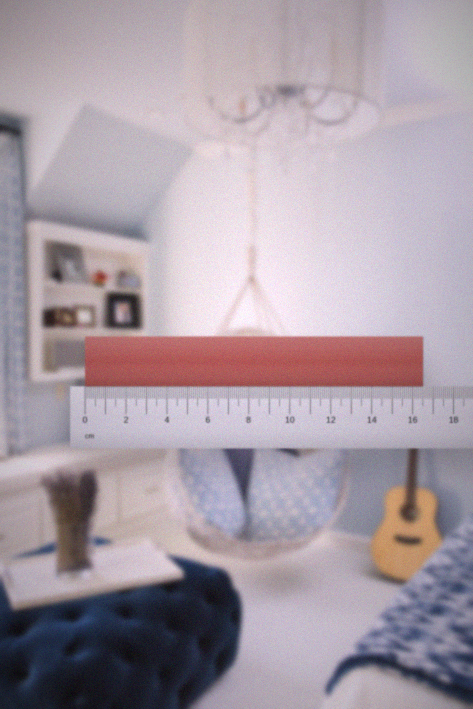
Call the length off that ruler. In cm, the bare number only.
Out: 16.5
